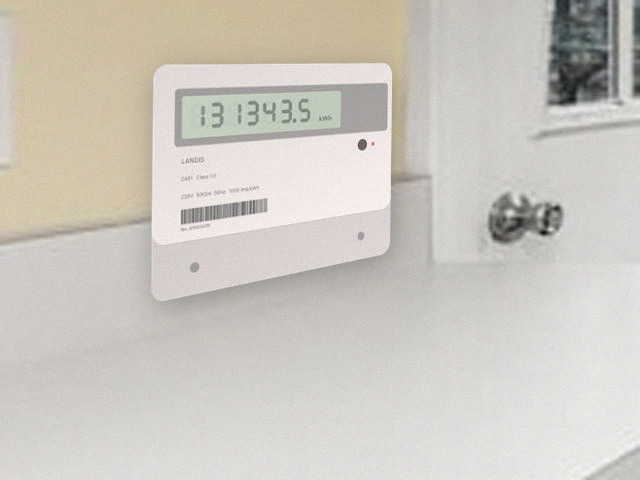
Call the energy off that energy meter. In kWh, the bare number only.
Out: 131343.5
